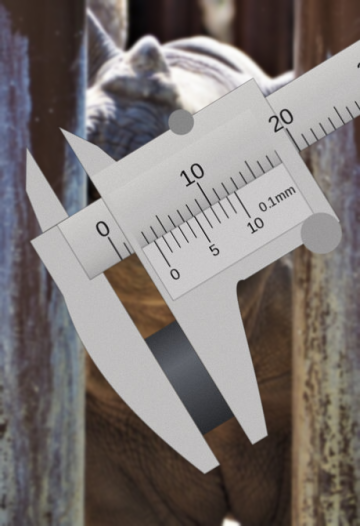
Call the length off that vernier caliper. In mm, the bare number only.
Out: 3.6
